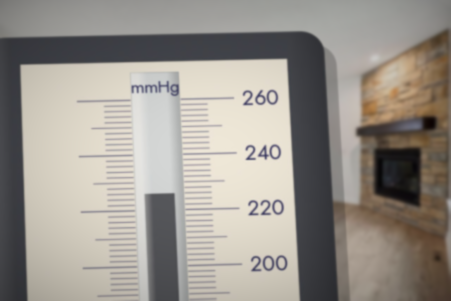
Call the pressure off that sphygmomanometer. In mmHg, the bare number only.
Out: 226
